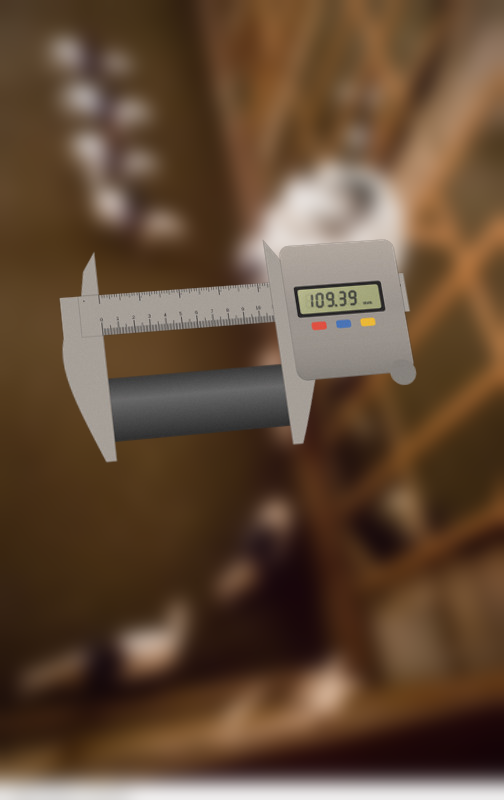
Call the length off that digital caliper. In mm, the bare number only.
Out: 109.39
